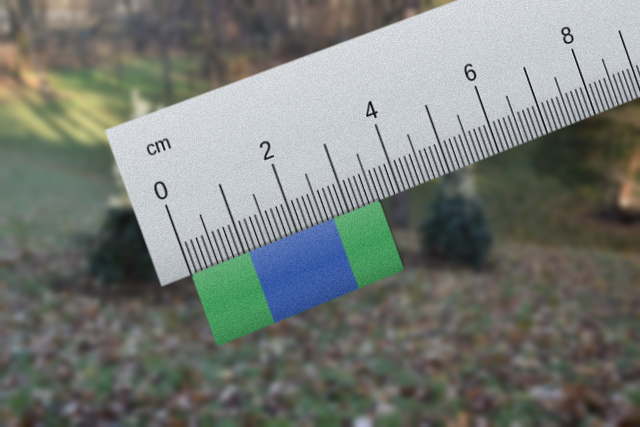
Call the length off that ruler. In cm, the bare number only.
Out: 3.6
